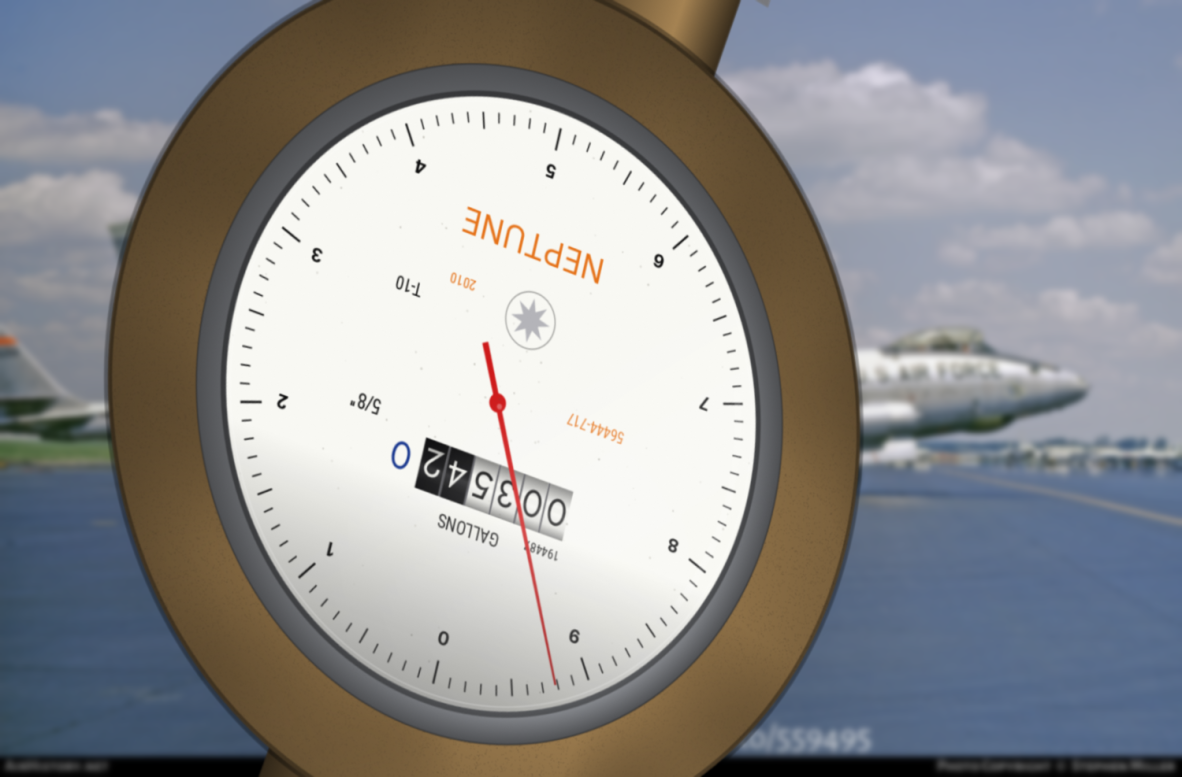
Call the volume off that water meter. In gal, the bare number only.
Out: 35419.2
